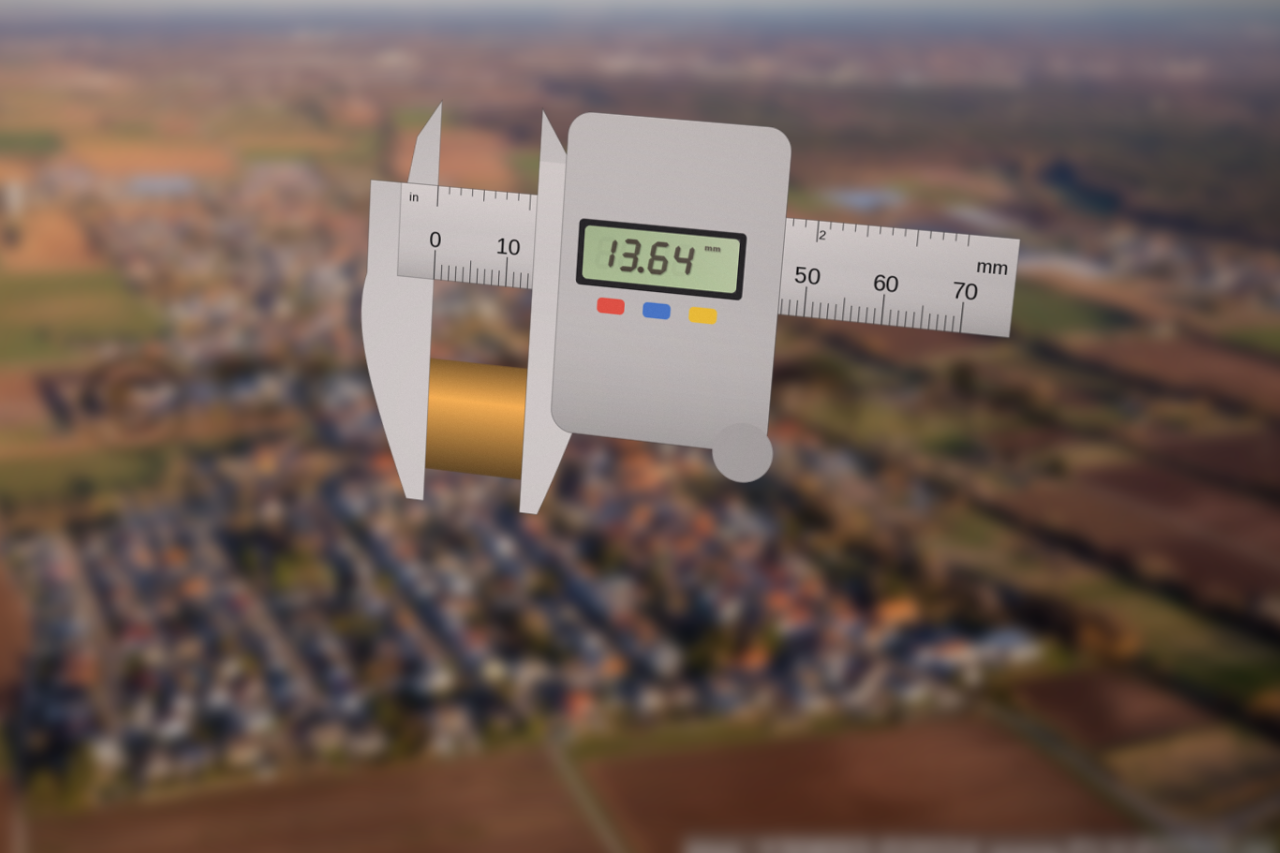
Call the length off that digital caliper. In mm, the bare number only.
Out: 13.64
